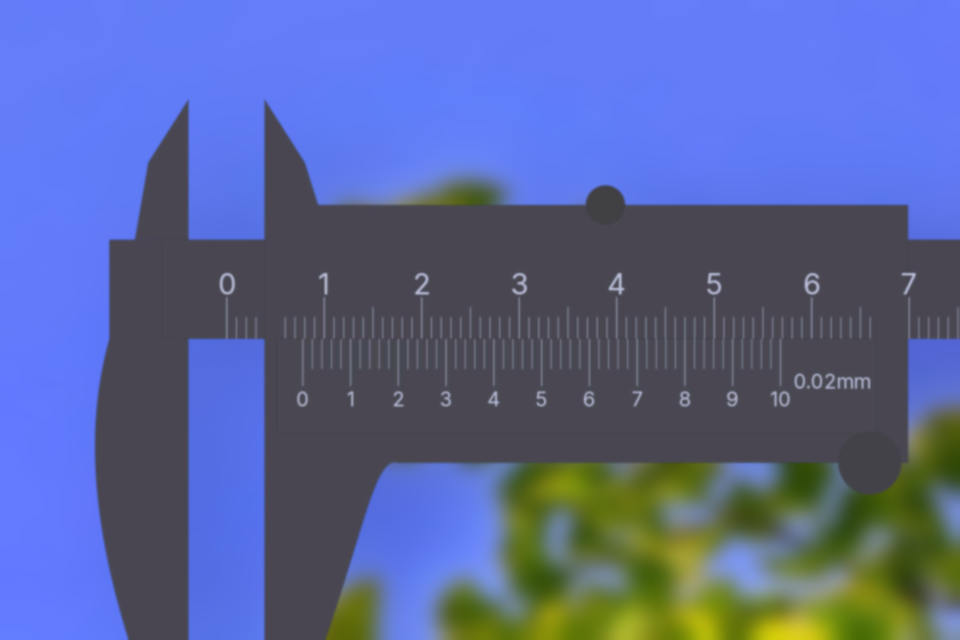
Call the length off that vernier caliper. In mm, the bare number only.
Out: 7.8
